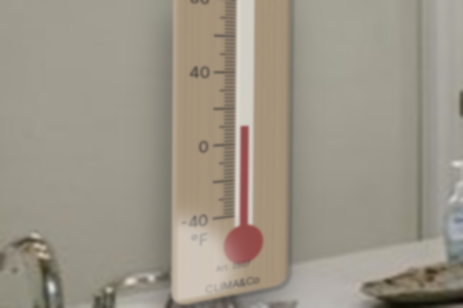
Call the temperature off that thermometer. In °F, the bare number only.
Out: 10
